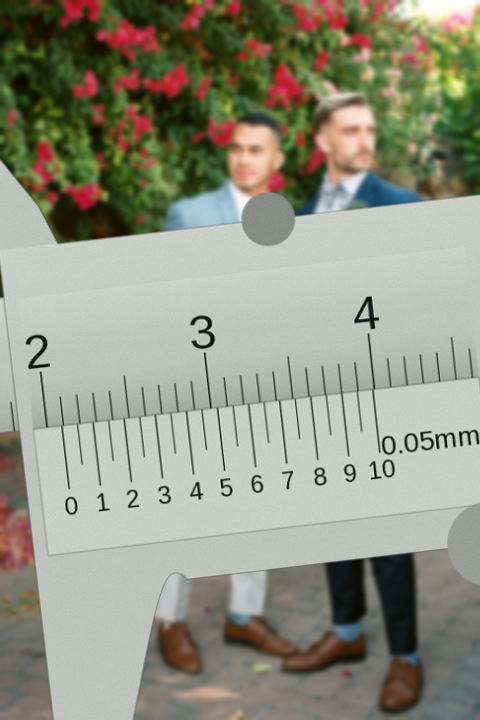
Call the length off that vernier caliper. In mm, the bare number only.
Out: 20.9
